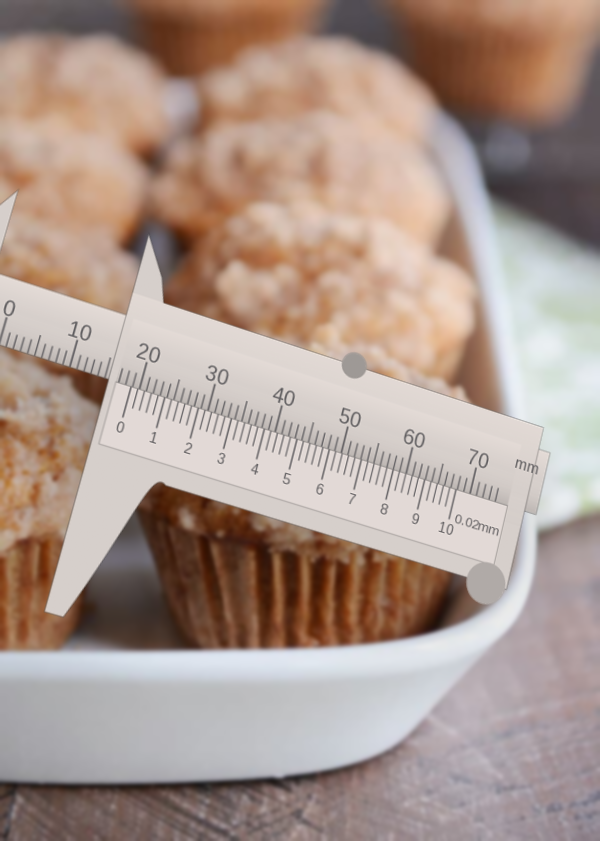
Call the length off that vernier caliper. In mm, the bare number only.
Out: 18.8
